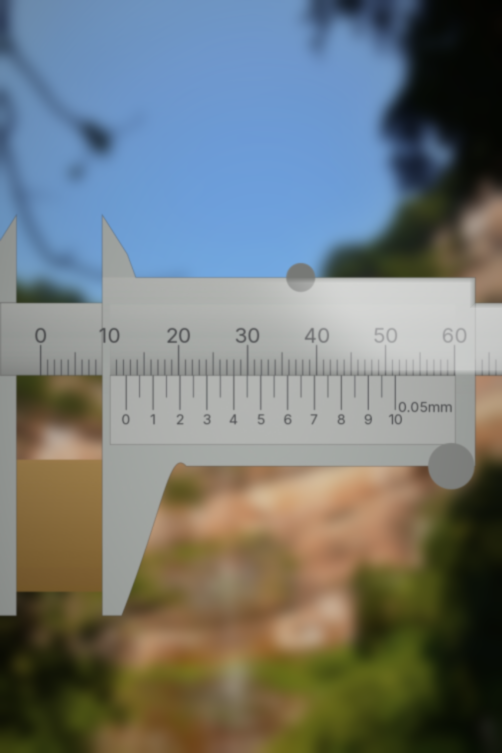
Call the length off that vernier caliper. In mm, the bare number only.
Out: 12.4
